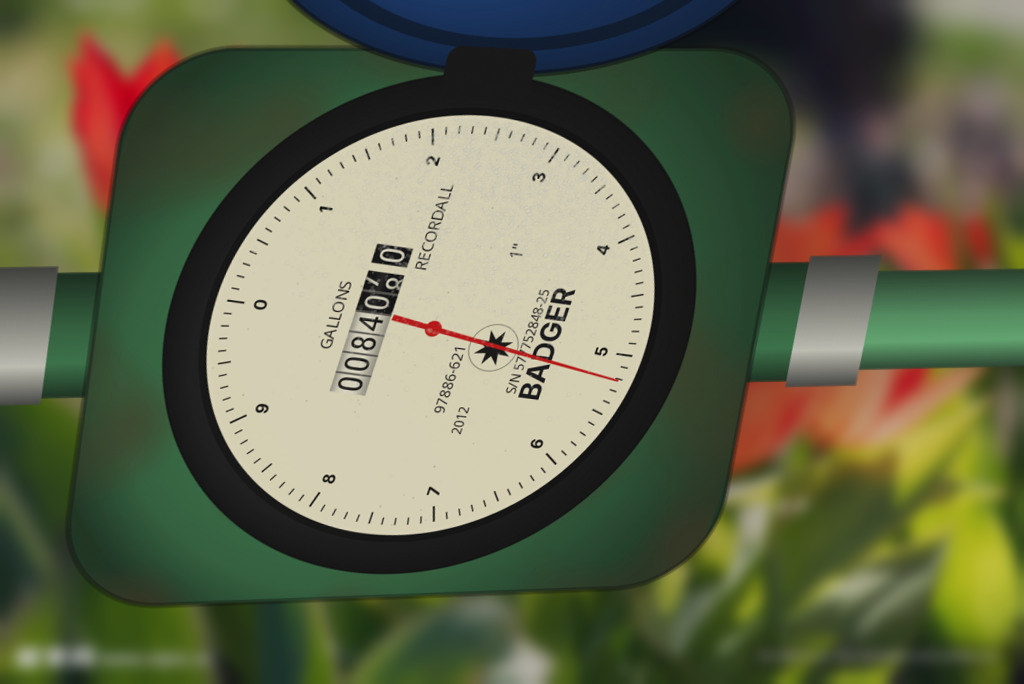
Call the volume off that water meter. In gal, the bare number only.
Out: 84075.2
